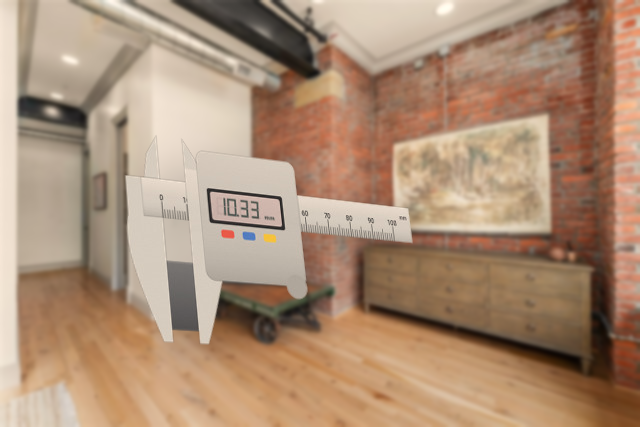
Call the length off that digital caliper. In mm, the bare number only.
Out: 10.33
